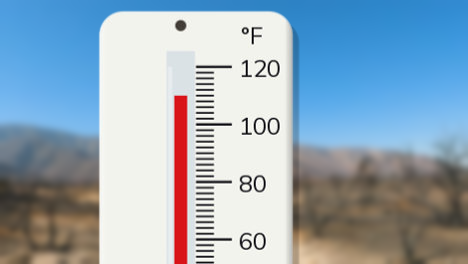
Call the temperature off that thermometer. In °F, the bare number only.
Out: 110
